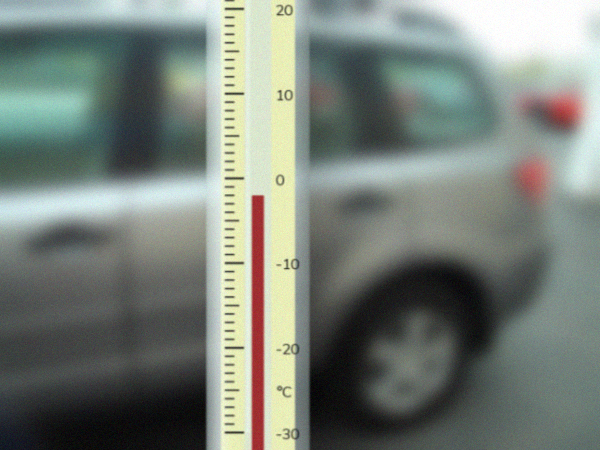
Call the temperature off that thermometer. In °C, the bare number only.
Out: -2
